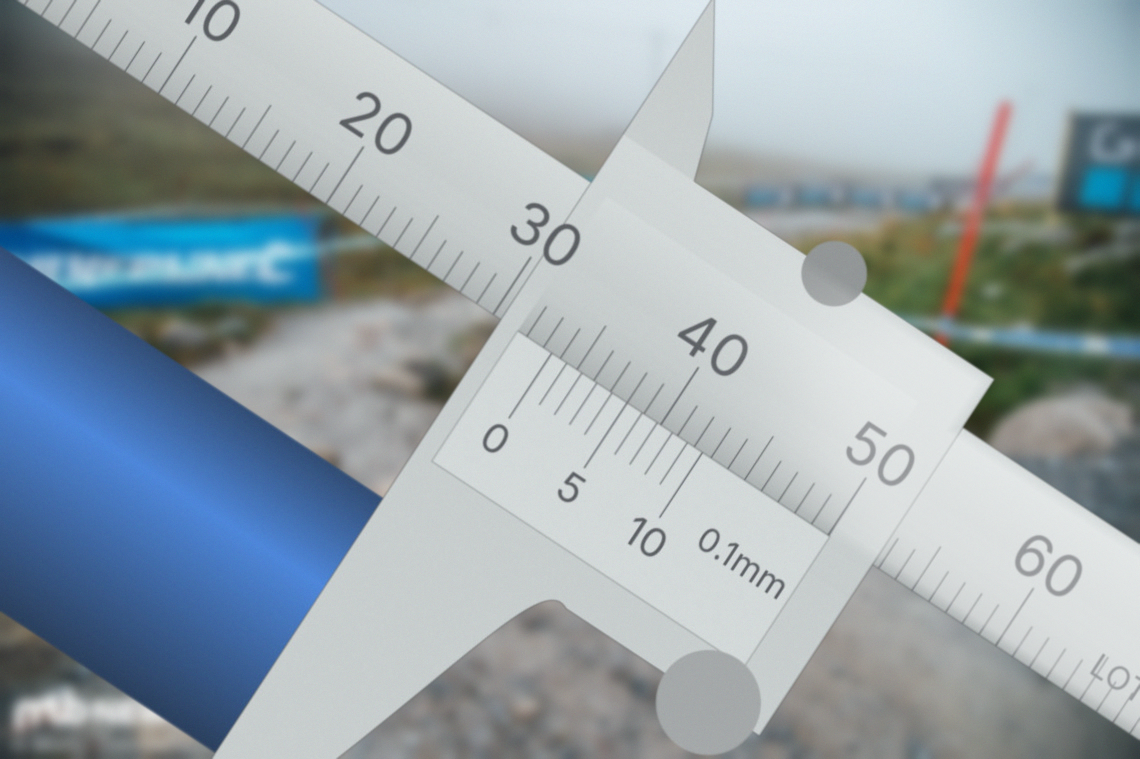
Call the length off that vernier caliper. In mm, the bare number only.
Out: 33.5
